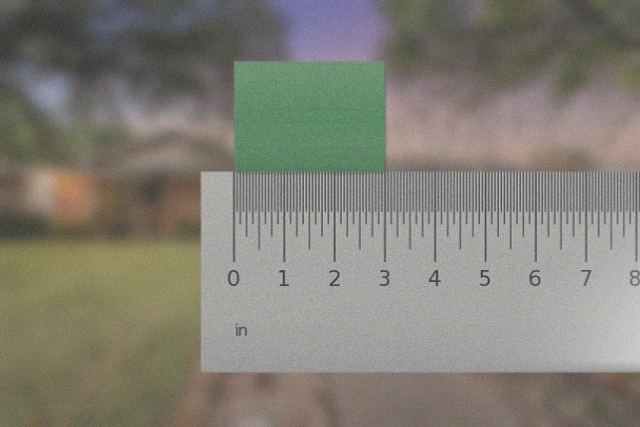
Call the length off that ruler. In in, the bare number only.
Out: 3
